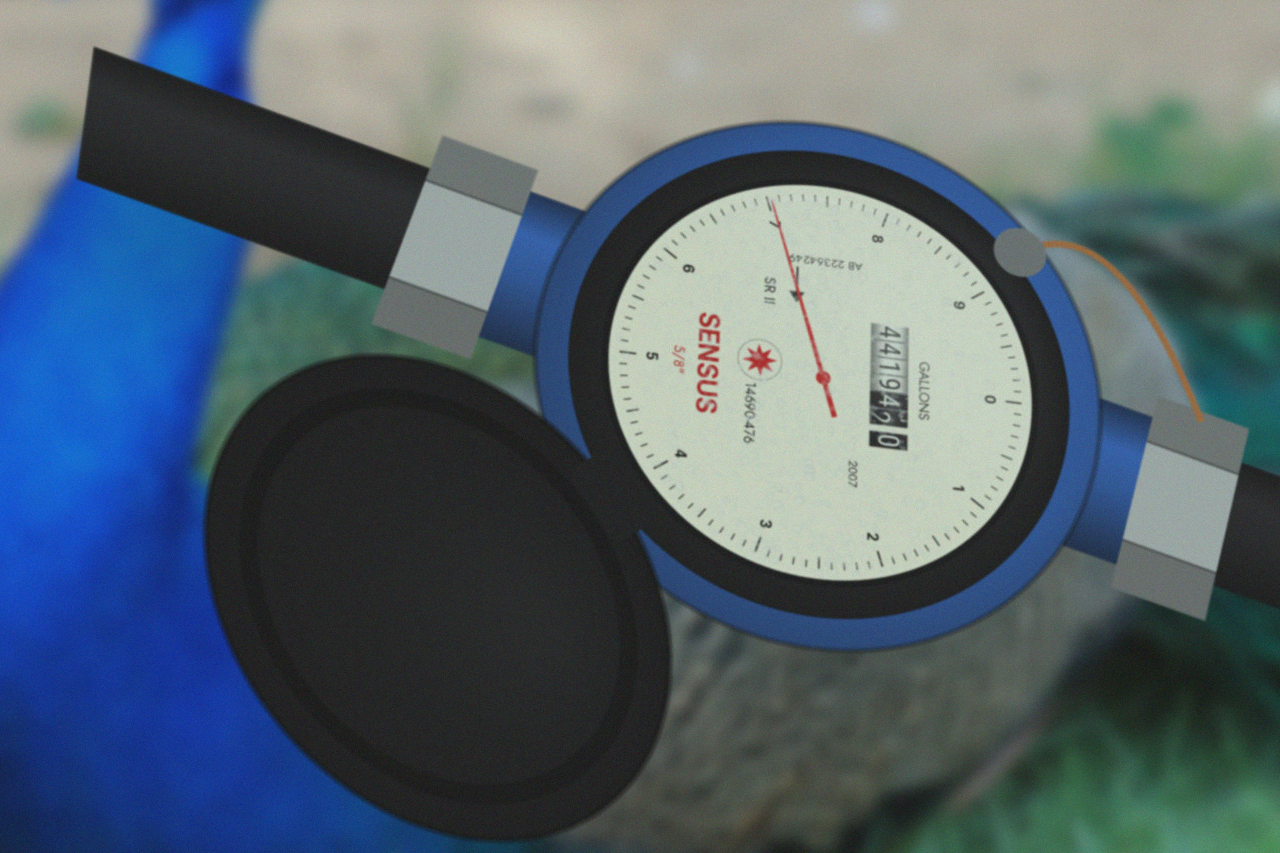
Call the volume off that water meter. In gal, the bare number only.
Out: 4419417.0
